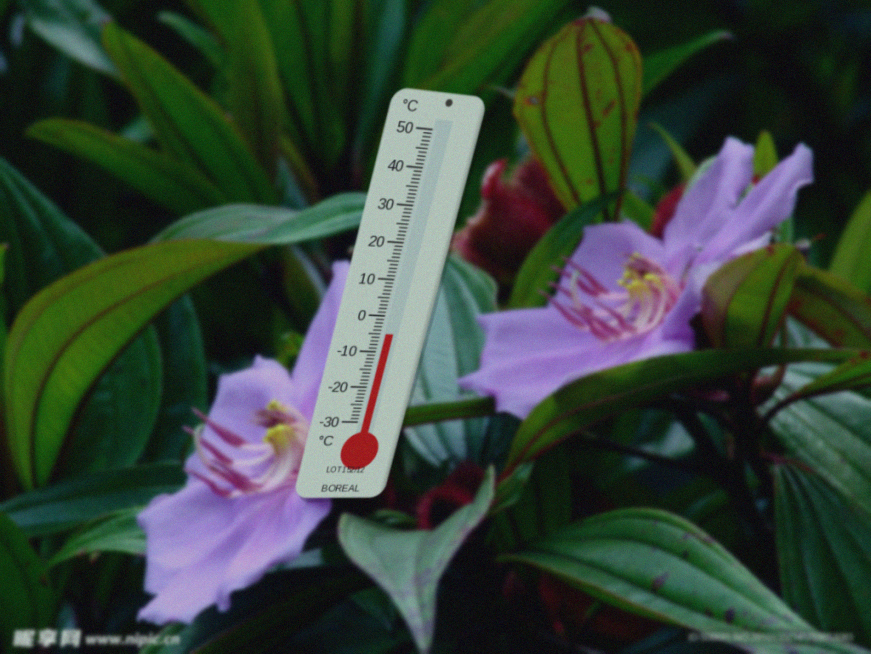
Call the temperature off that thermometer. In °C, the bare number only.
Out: -5
